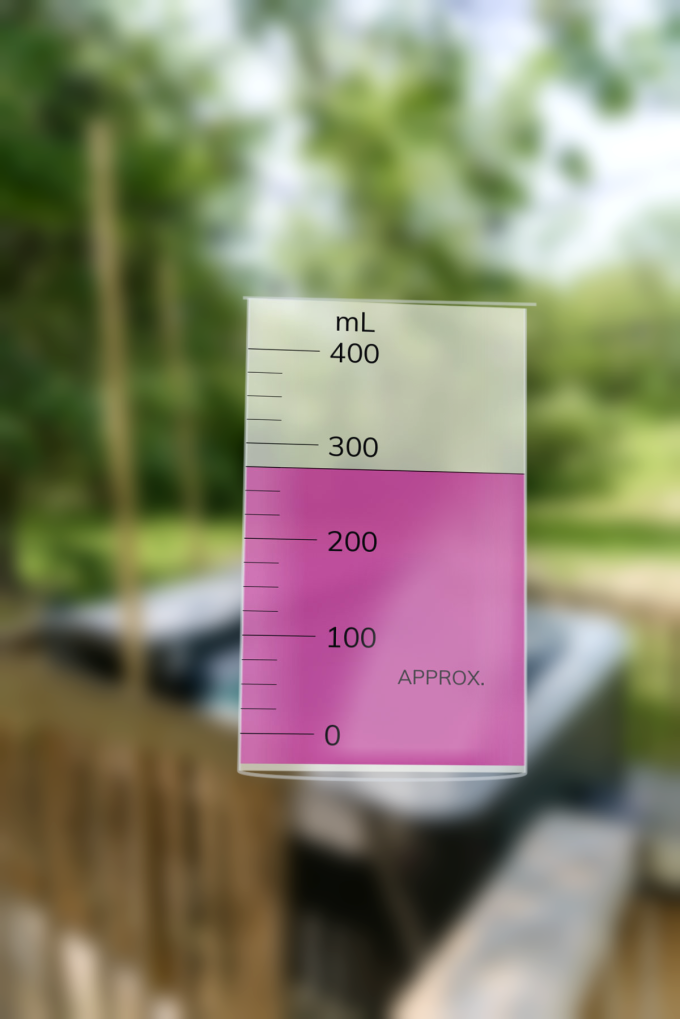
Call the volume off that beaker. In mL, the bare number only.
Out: 275
